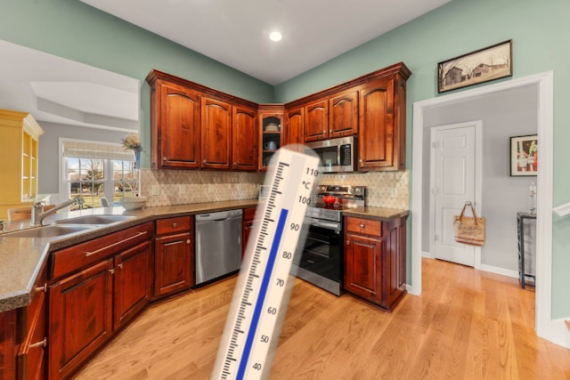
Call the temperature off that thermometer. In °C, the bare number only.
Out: 95
